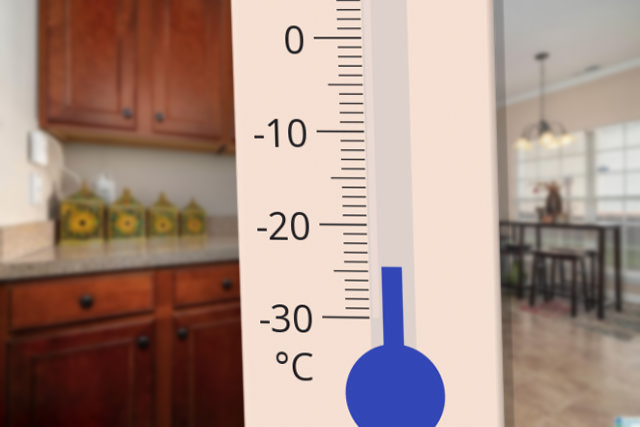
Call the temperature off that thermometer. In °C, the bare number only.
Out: -24.5
